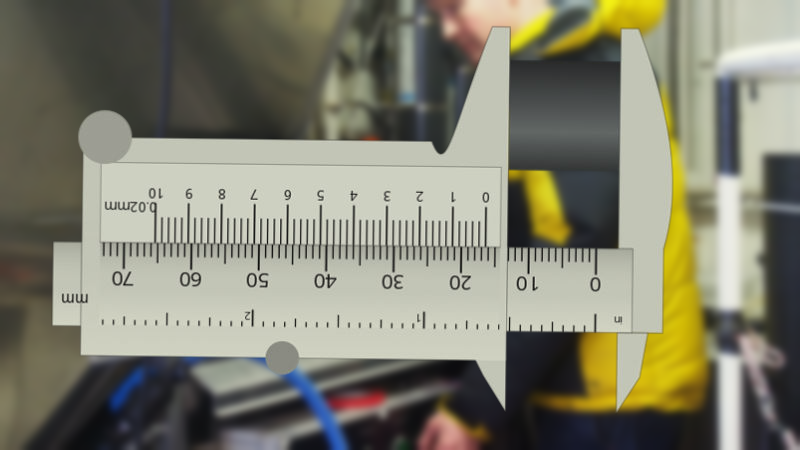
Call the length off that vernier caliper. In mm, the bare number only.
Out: 16.4
